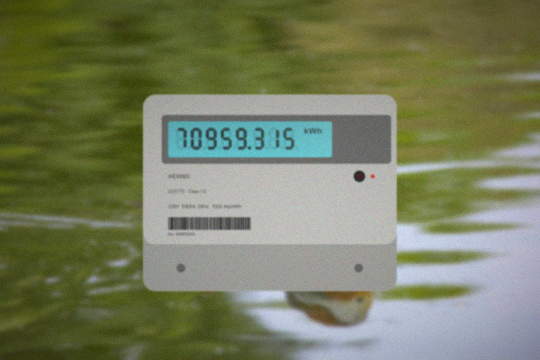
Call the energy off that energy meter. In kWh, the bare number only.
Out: 70959.315
